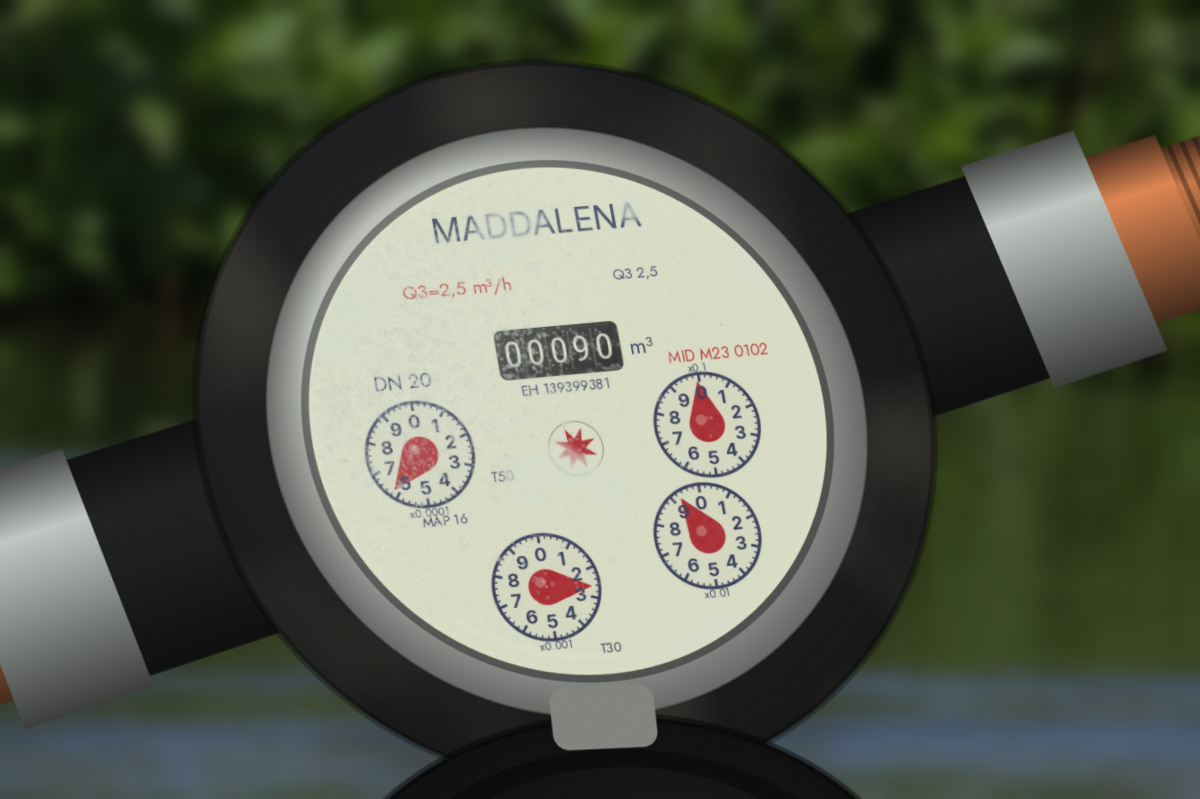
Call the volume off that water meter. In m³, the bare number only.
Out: 89.9926
